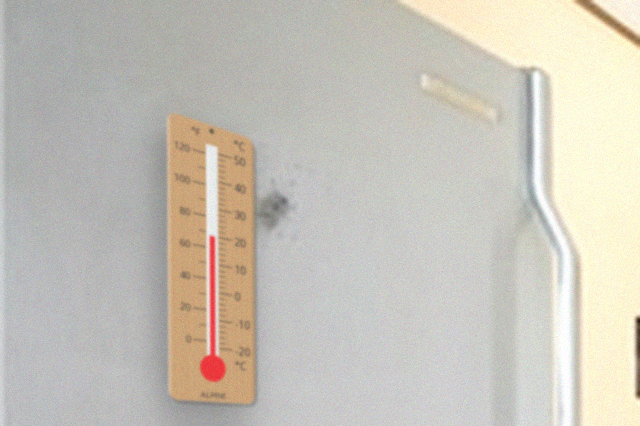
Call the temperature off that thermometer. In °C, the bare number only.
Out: 20
